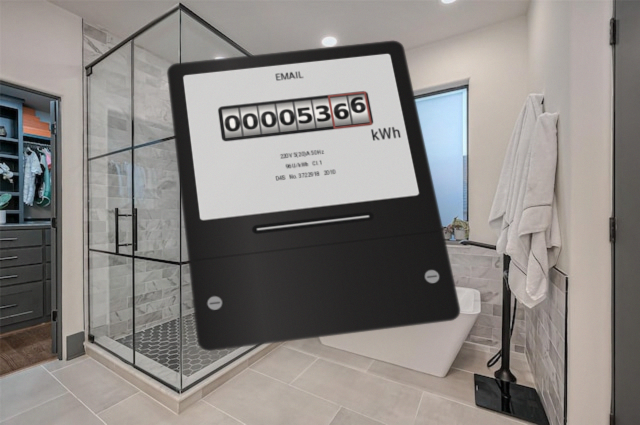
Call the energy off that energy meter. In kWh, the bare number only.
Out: 53.66
